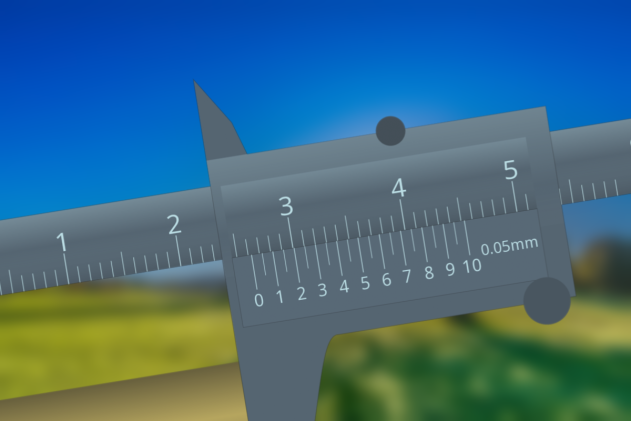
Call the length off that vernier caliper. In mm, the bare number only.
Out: 26.3
